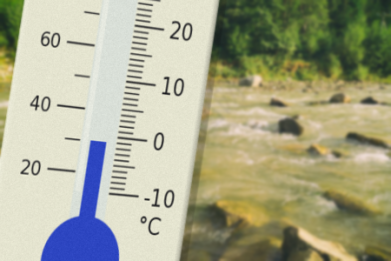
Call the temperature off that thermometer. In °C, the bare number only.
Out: -1
